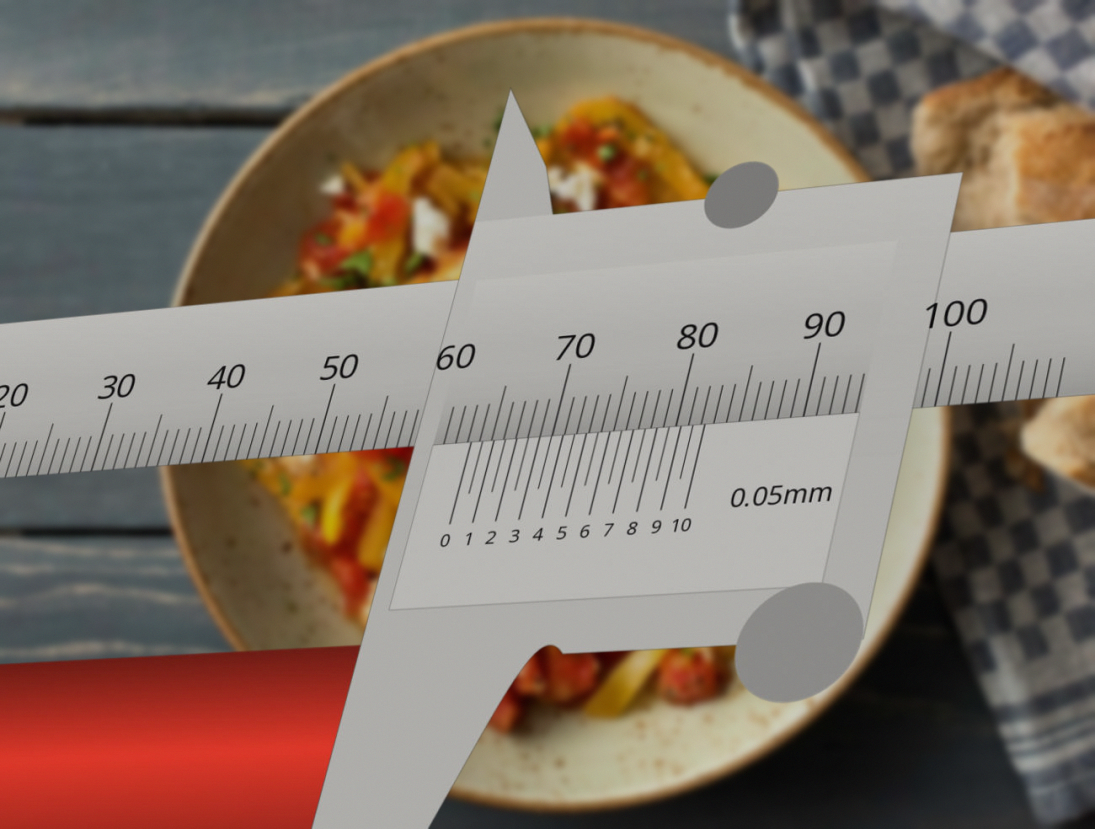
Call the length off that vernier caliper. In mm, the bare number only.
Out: 63.3
